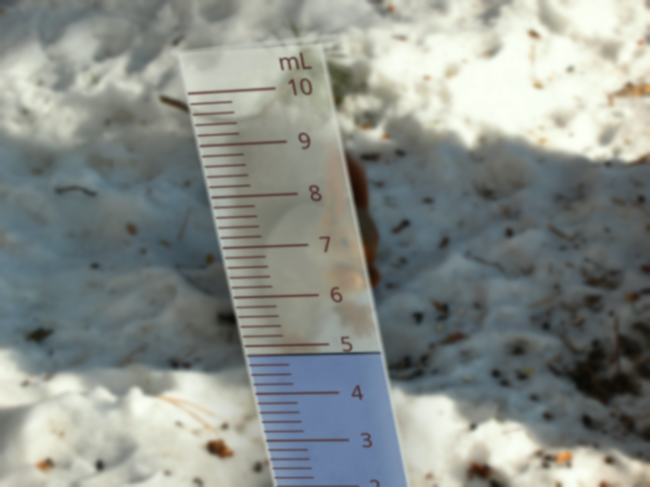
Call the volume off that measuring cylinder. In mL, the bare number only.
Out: 4.8
